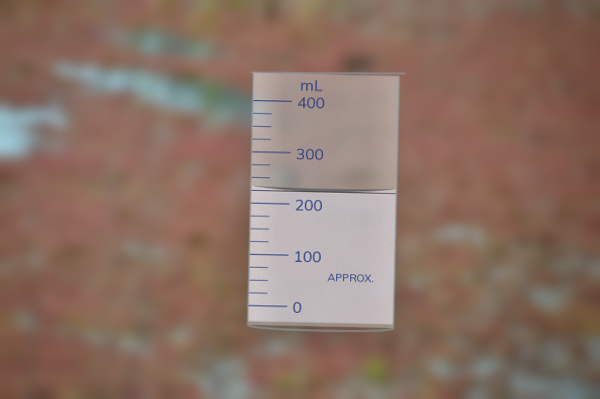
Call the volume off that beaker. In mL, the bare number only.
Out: 225
